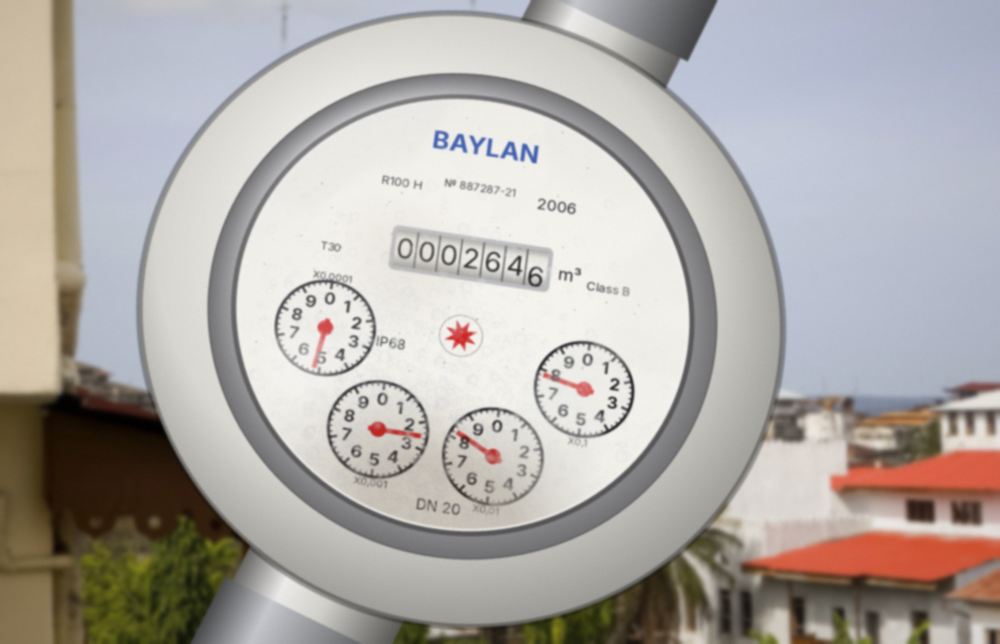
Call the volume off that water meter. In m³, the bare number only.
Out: 2645.7825
